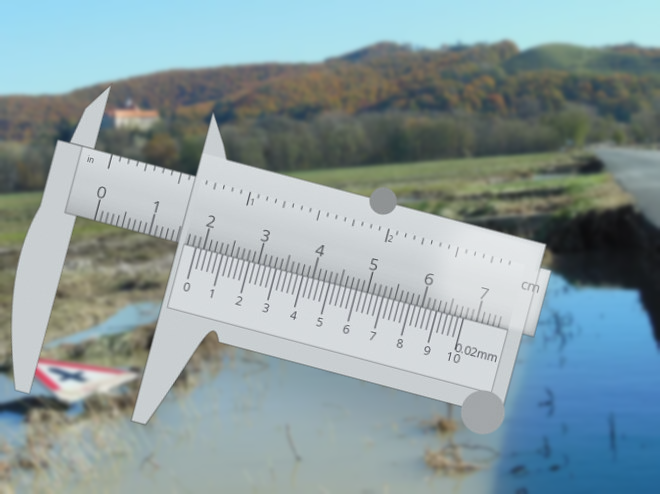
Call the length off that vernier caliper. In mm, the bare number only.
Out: 18.6
